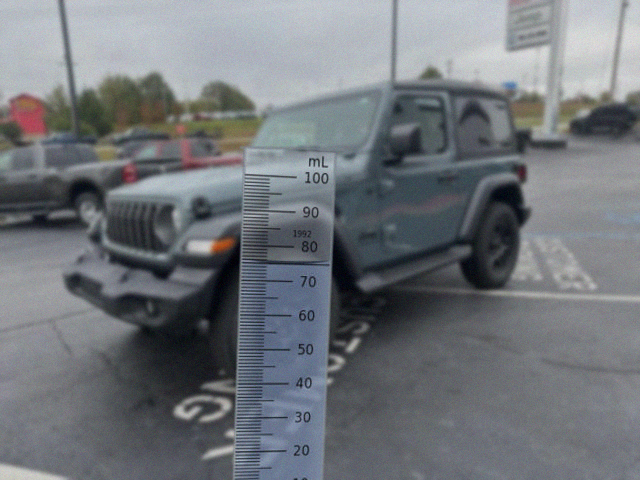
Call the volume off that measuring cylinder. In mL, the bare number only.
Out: 75
